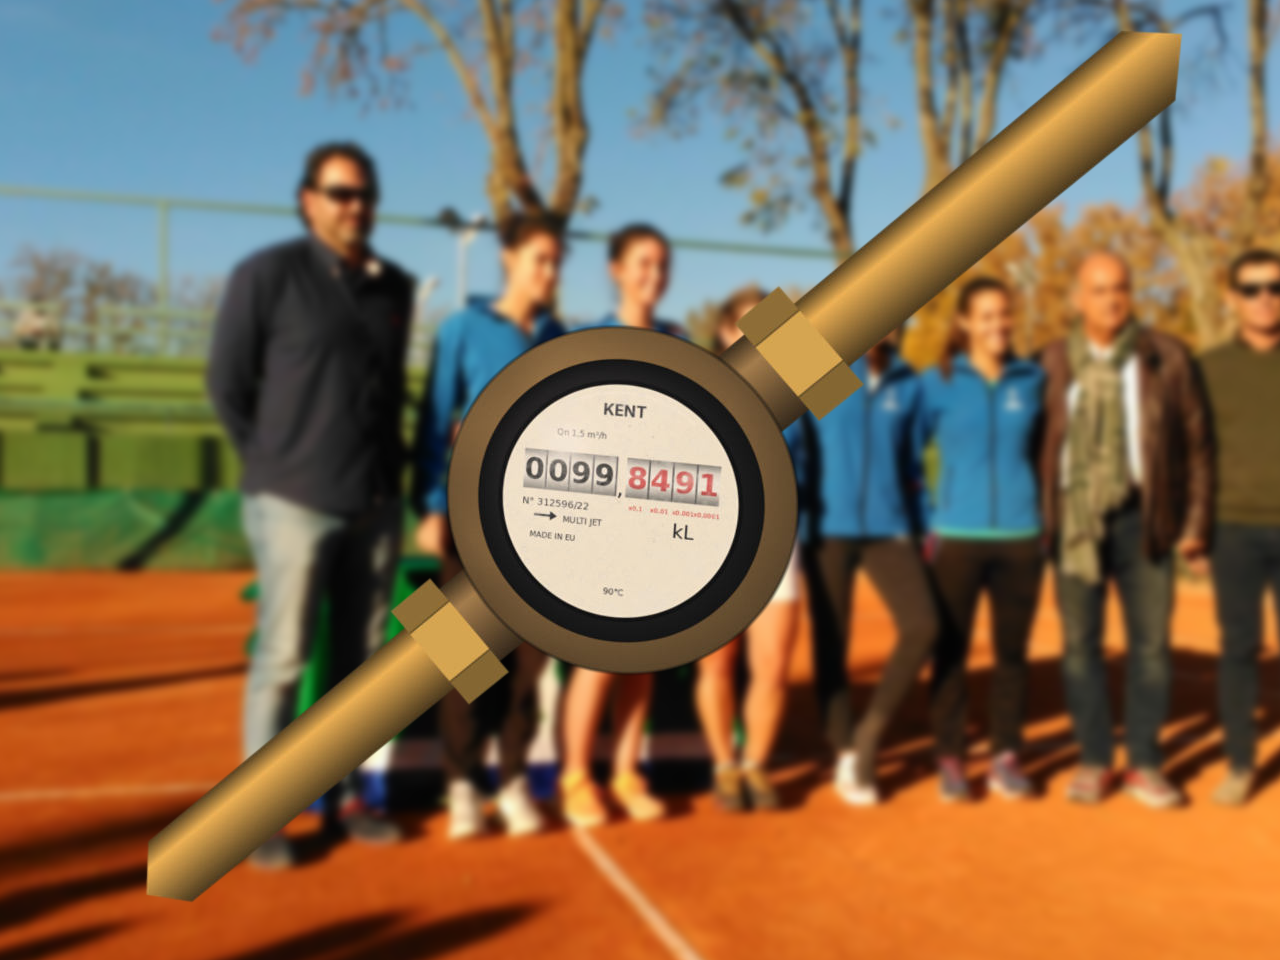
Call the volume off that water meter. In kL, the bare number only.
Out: 99.8491
